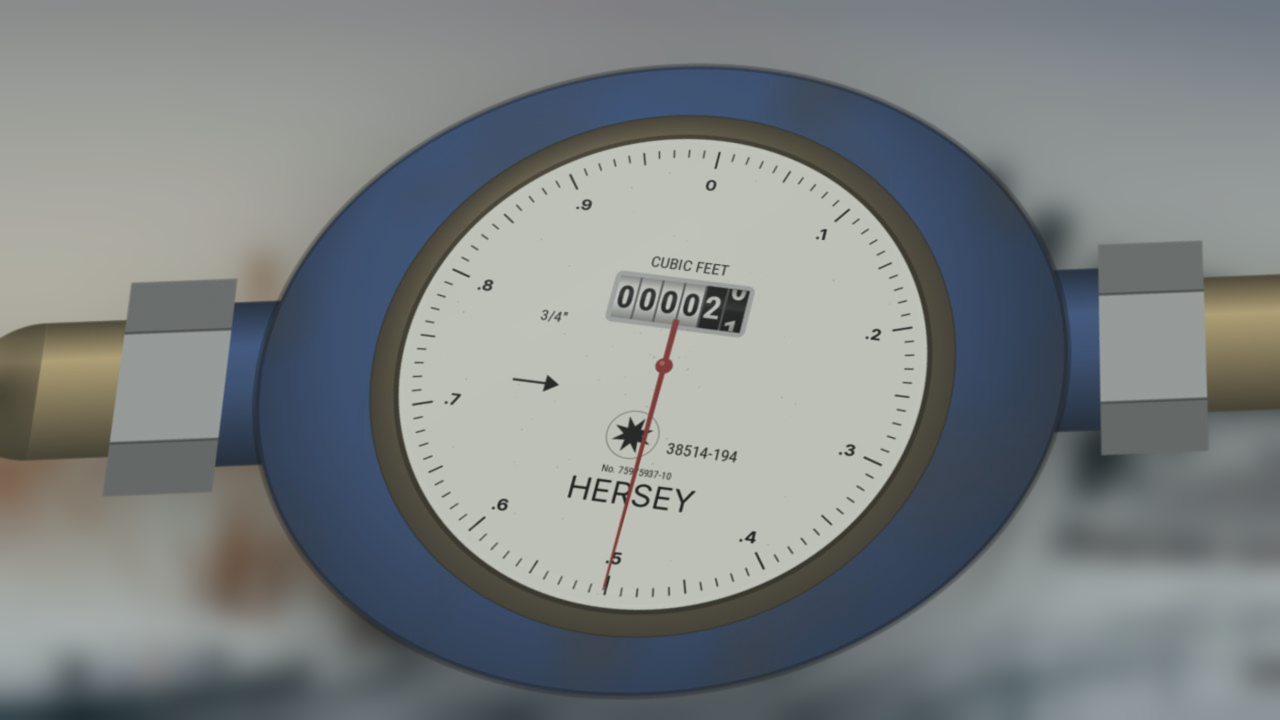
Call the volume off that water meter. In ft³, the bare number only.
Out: 20.50
